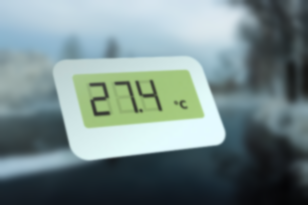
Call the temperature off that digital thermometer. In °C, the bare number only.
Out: 27.4
